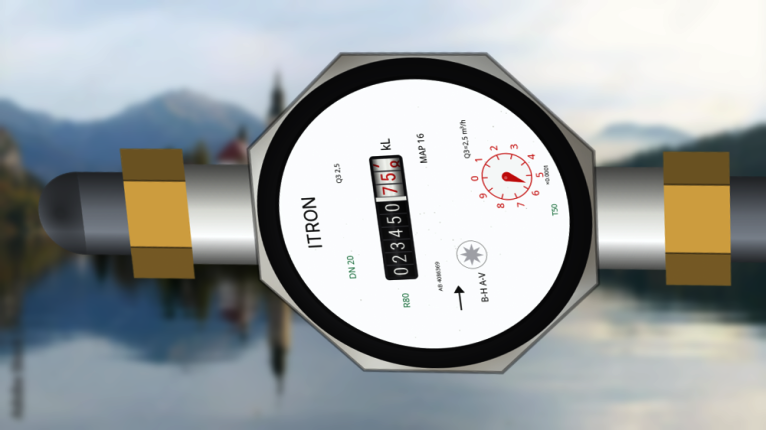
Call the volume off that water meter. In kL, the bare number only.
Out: 23450.7575
